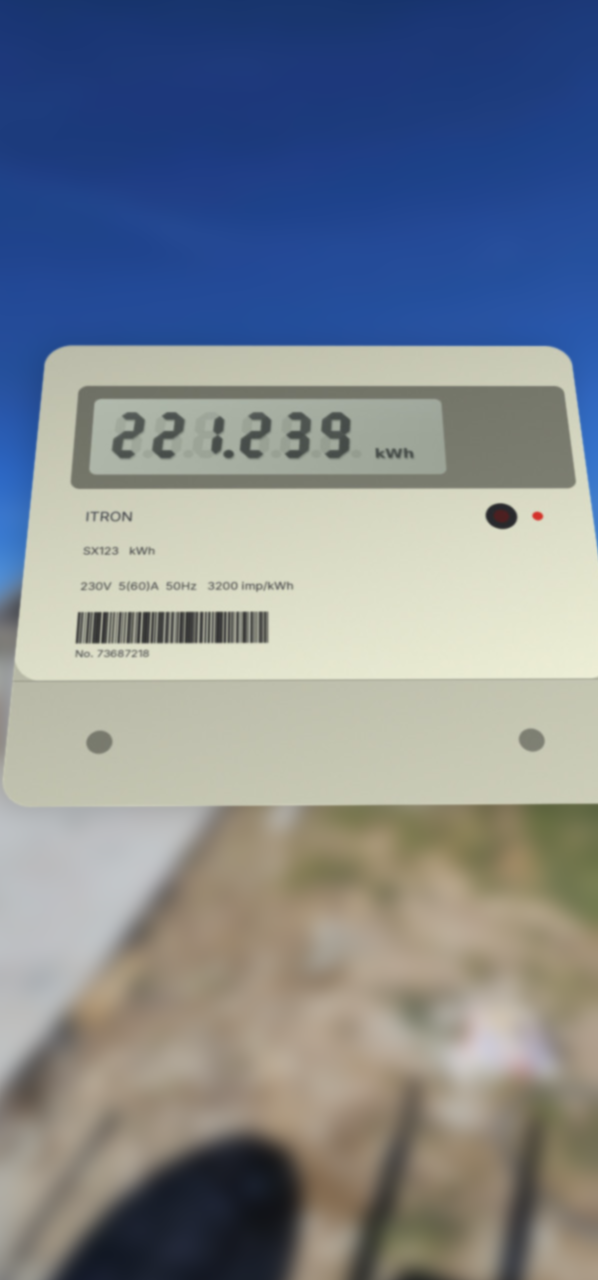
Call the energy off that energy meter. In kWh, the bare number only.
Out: 221.239
